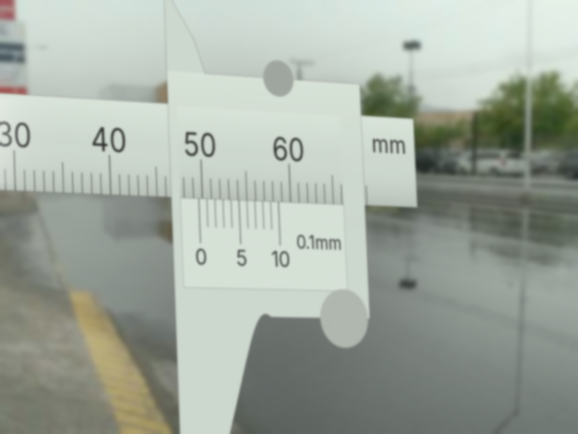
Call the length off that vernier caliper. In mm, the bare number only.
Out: 49.6
